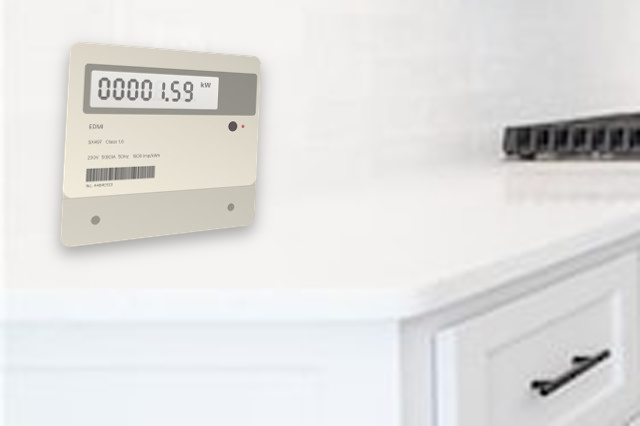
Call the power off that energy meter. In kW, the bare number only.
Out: 1.59
